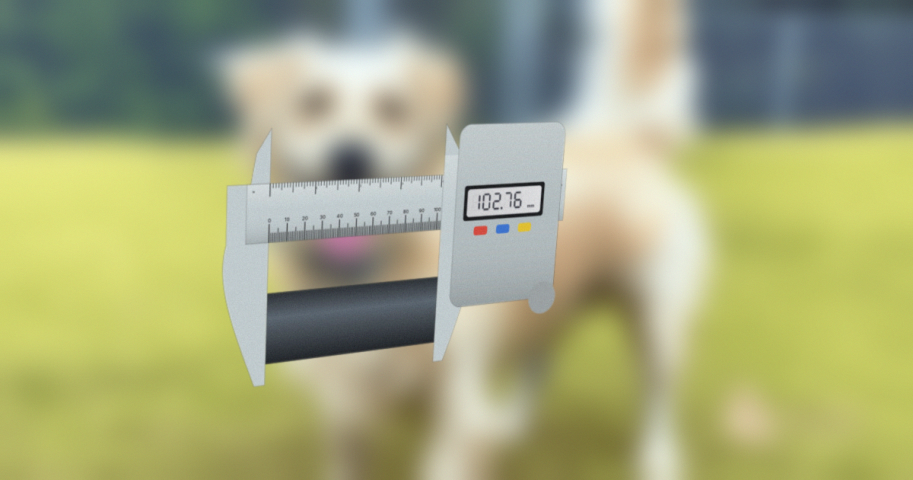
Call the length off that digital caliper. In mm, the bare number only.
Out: 102.76
